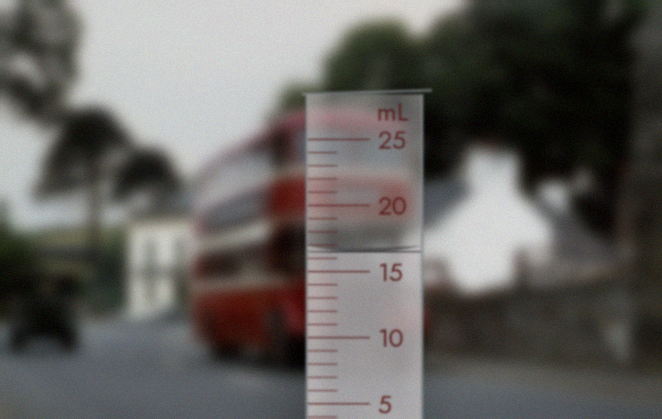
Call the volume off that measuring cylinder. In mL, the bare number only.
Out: 16.5
